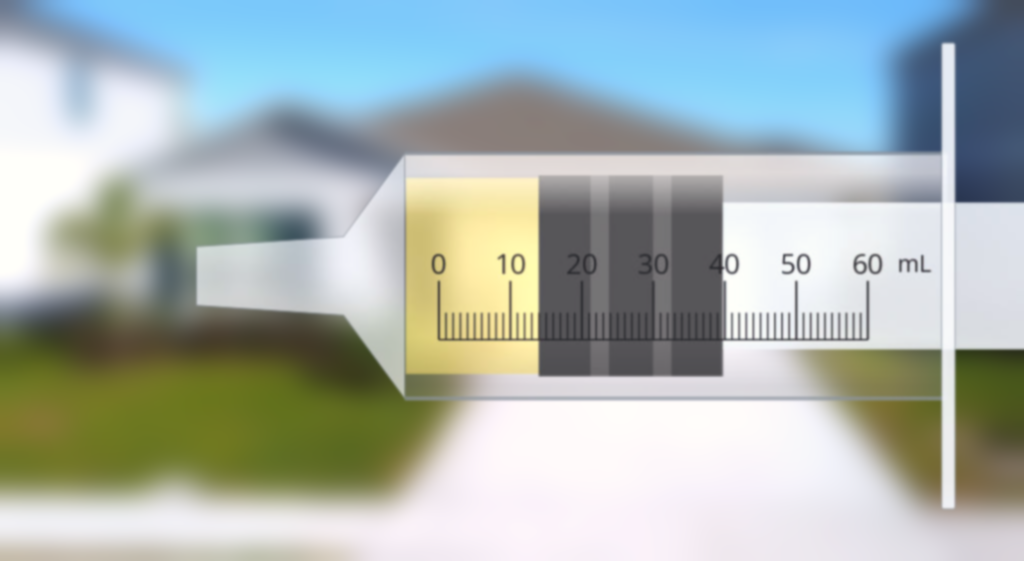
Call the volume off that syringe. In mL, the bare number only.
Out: 14
